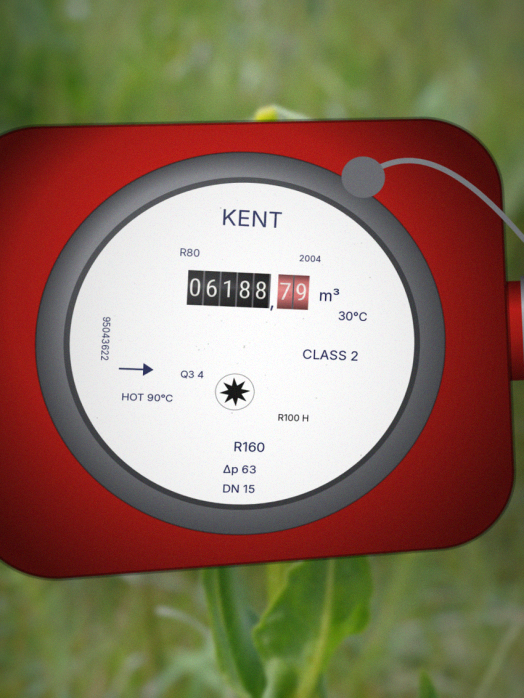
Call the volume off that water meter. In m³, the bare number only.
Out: 6188.79
